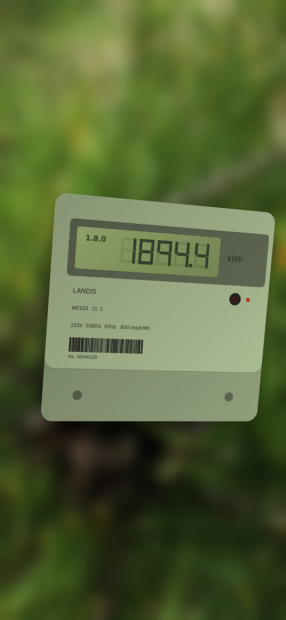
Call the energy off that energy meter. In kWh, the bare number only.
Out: 1894.4
